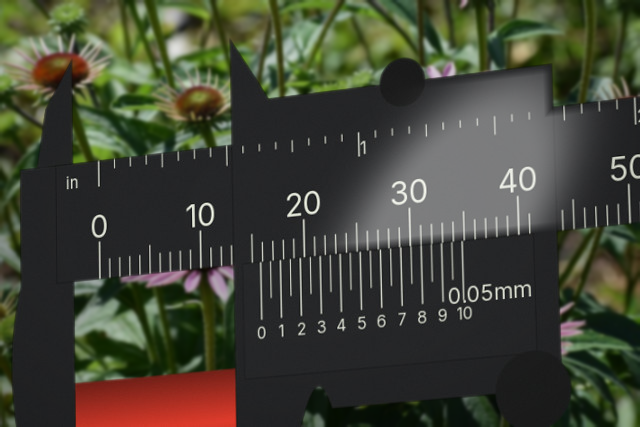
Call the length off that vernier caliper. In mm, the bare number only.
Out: 15.8
